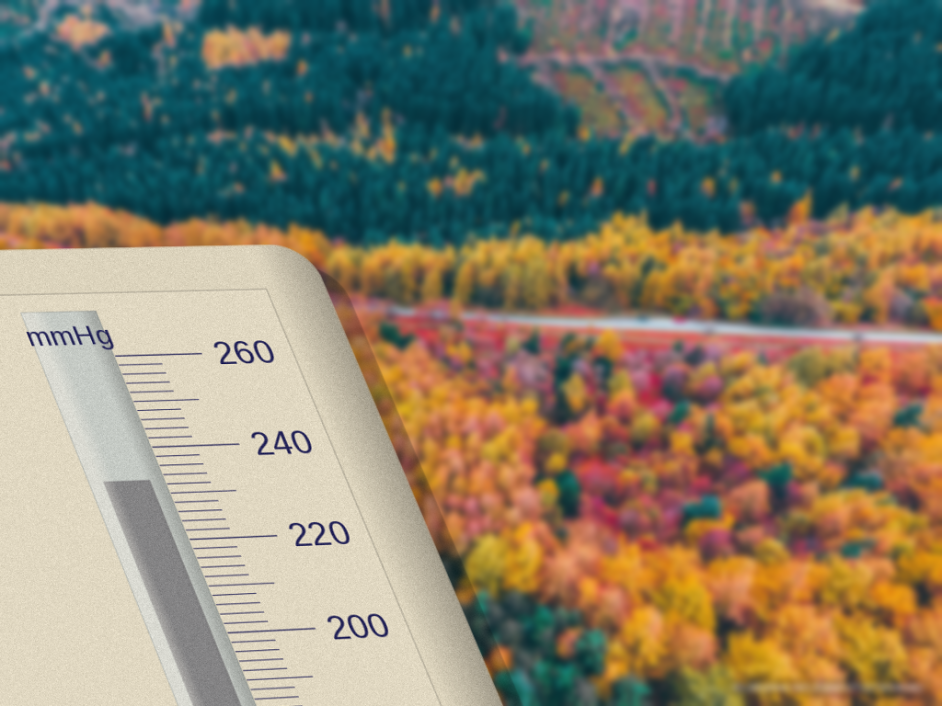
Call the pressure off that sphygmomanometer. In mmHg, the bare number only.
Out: 233
